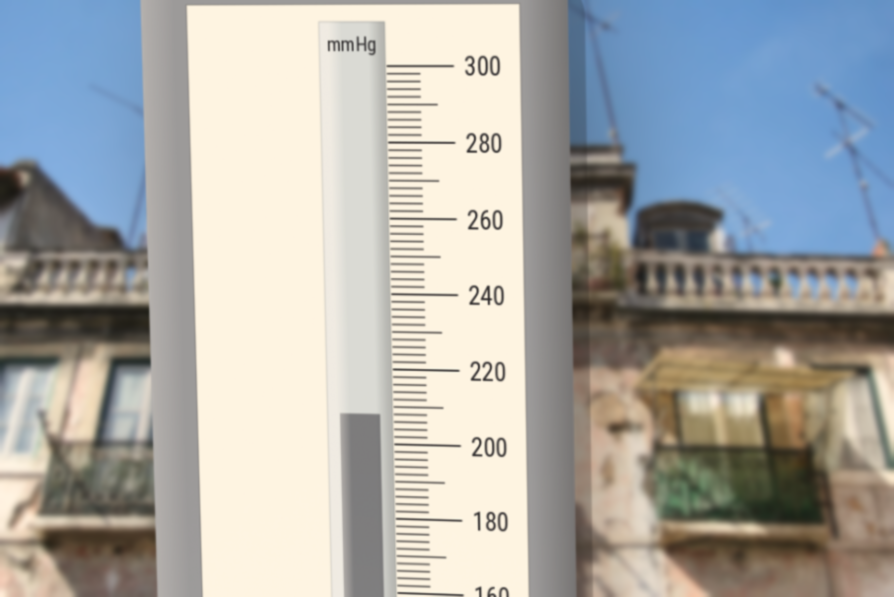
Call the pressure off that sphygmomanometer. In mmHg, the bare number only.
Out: 208
